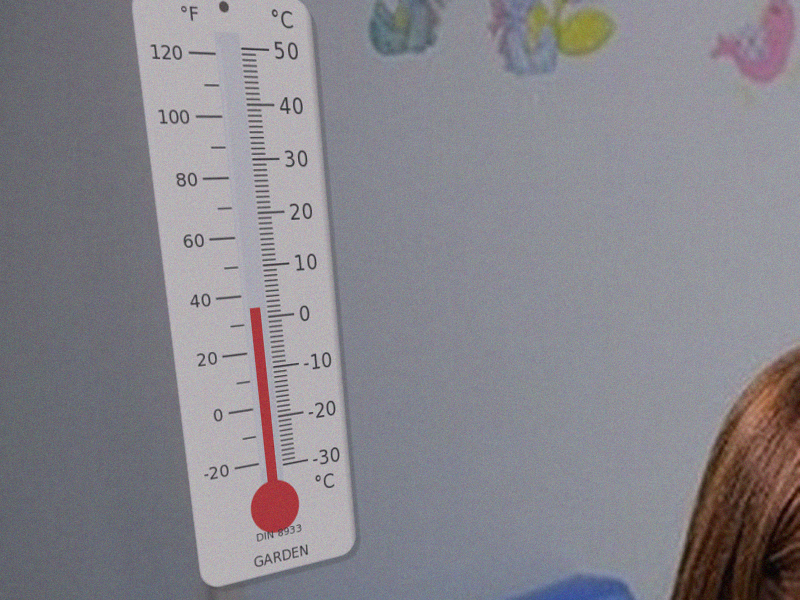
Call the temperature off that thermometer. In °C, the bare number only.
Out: 2
